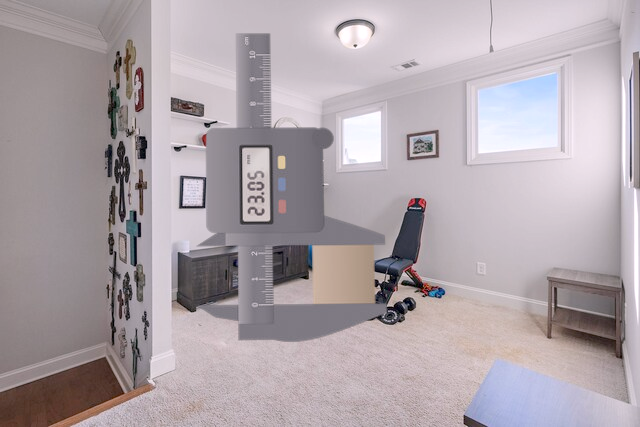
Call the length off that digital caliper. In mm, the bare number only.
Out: 23.05
